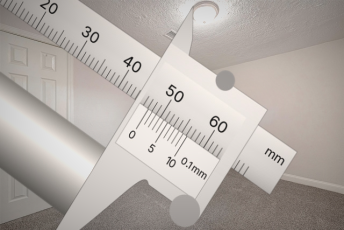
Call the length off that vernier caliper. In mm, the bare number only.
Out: 47.2
